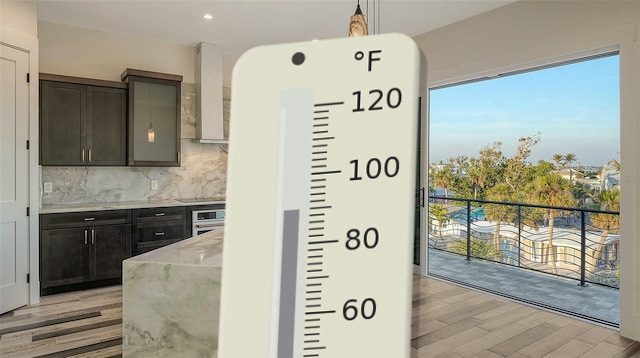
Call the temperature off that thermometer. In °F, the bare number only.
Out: 90
